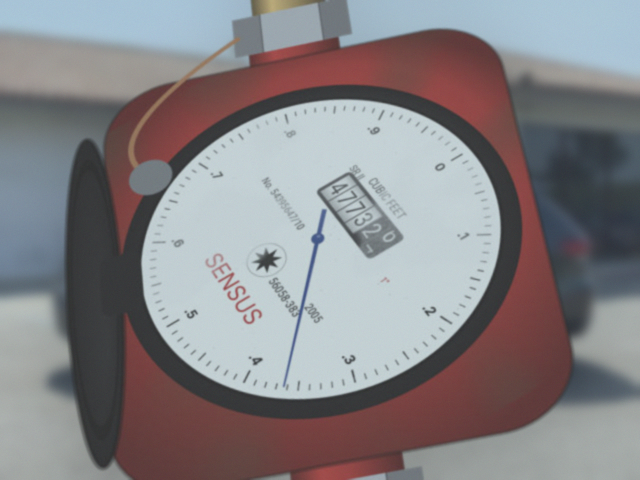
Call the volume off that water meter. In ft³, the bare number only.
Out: 477326.36
